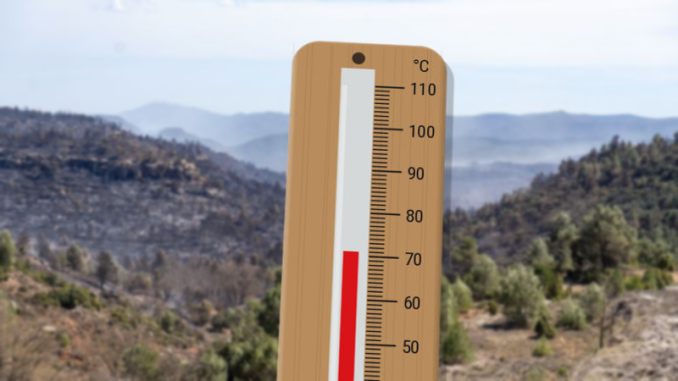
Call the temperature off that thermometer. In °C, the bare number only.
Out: 71
